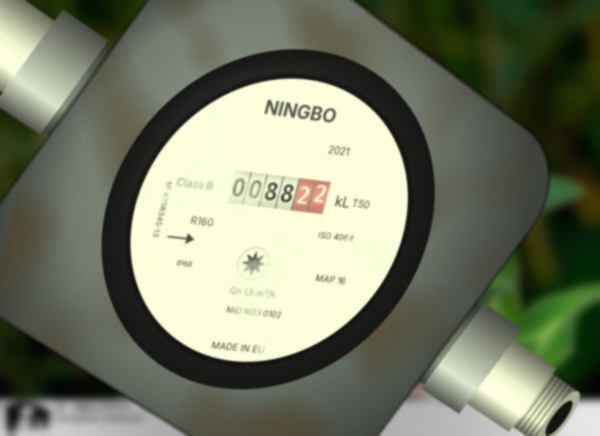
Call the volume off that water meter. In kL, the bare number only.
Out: 88.22
